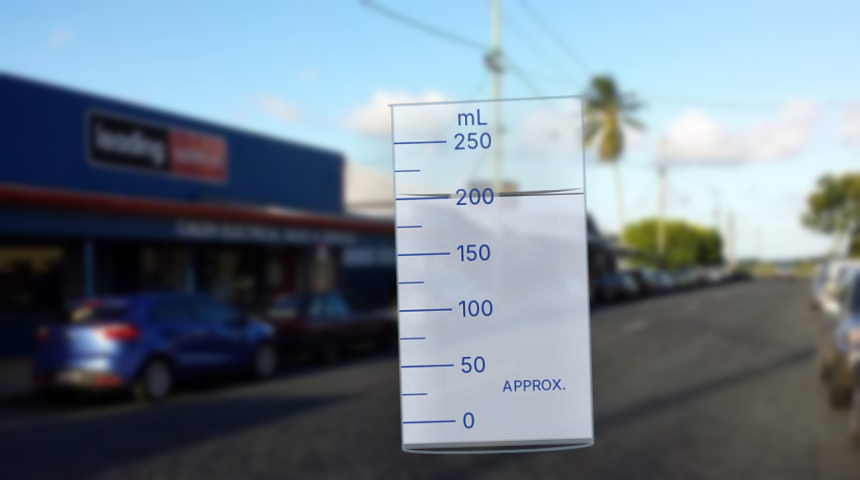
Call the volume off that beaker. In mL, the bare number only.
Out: 200
